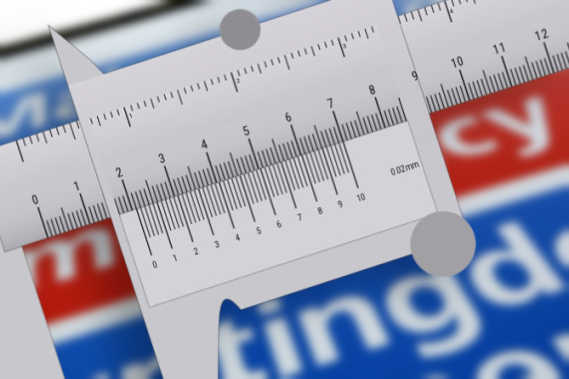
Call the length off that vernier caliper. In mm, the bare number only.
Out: 21.0
